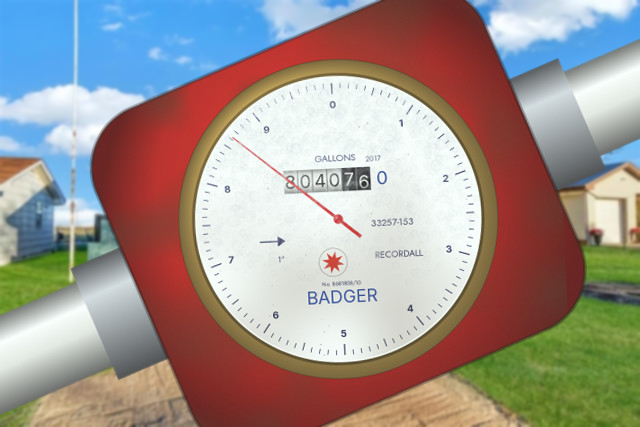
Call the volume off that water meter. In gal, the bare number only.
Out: 8040758.6
